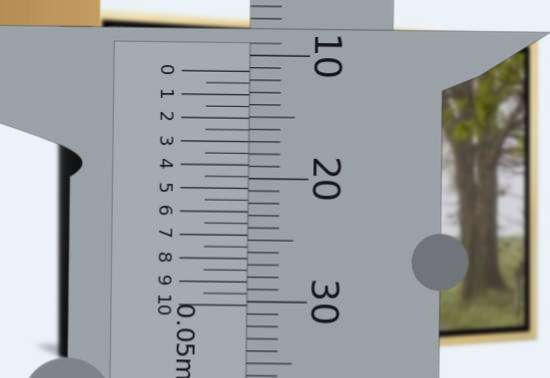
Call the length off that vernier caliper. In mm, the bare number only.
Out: 11.3
